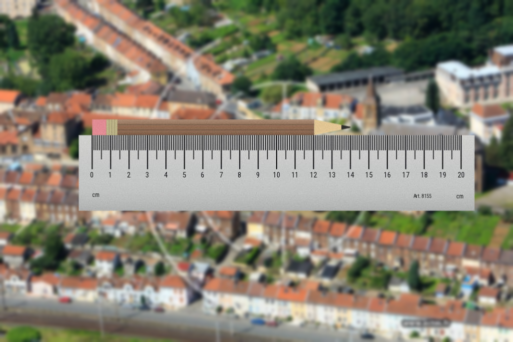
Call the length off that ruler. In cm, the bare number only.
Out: 14
